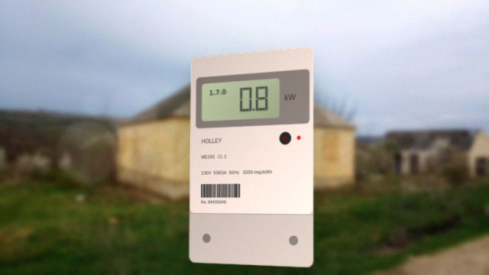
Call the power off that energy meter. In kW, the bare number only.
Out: 0.8
